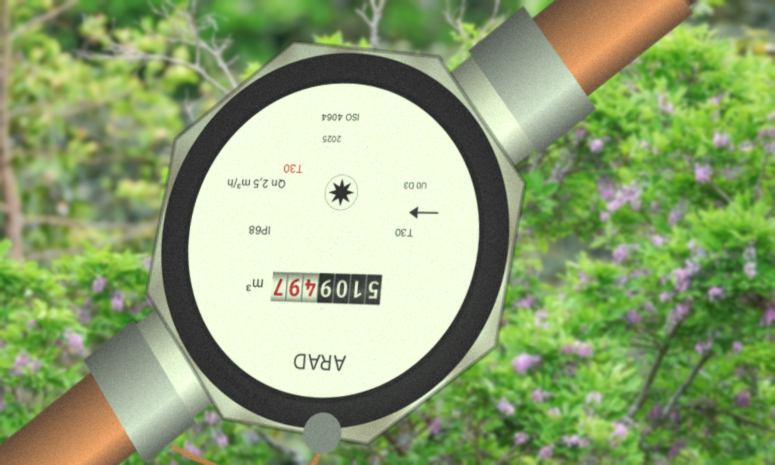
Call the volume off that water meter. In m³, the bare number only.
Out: 5109.497
